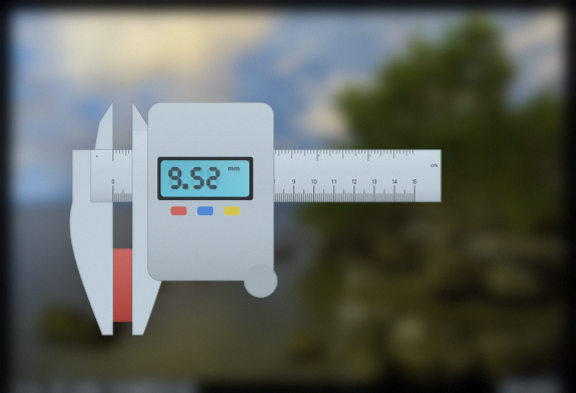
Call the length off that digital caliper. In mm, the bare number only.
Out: 9.52
